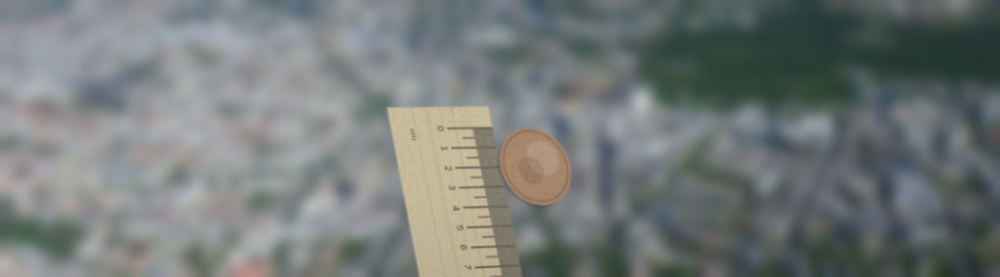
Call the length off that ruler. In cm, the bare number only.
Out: 4
